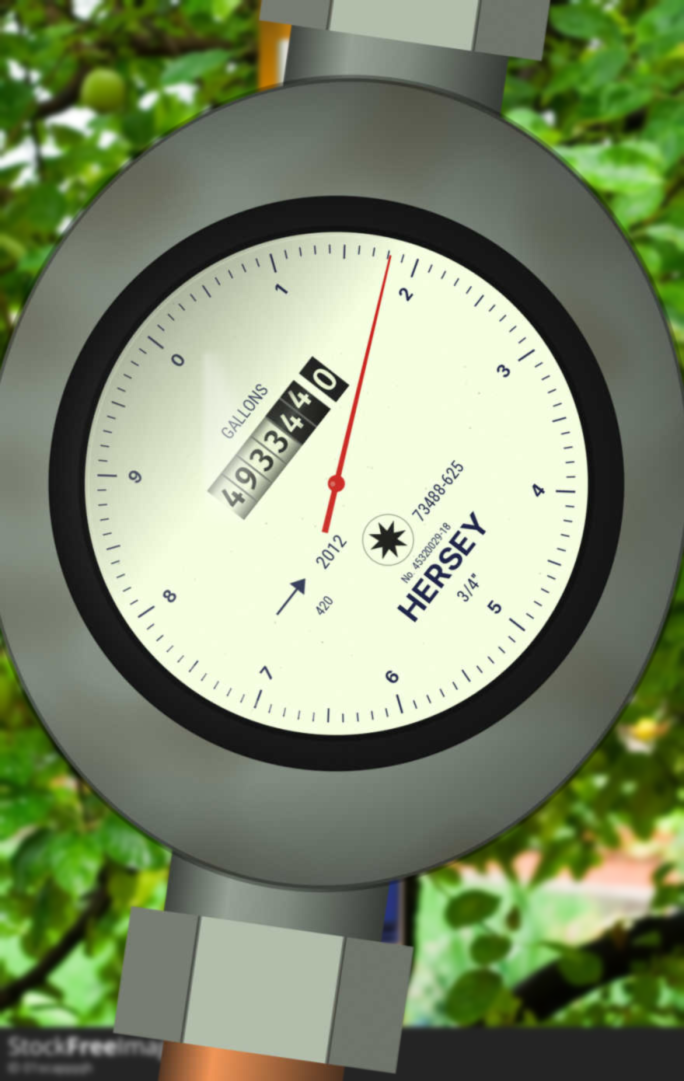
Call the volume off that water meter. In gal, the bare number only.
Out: 4933441.8
